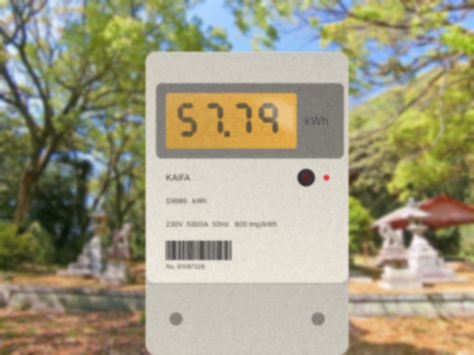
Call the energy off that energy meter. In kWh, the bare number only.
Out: 57.79
